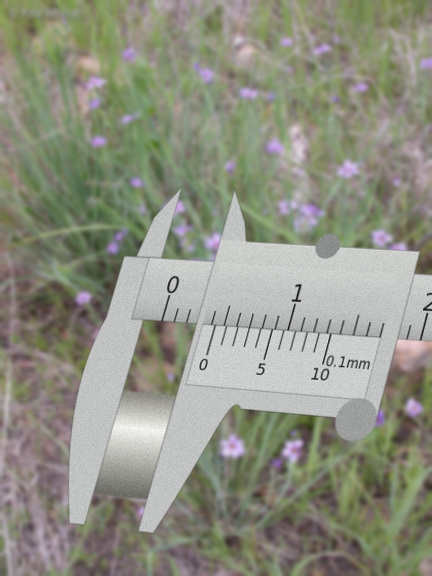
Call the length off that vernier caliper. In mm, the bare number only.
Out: 4.3
